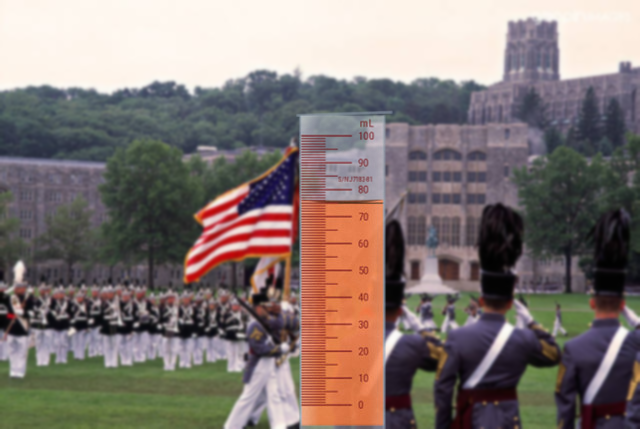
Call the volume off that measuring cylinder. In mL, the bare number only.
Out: 75
